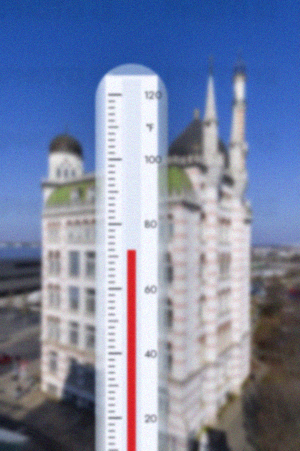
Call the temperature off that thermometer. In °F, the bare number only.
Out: 72
